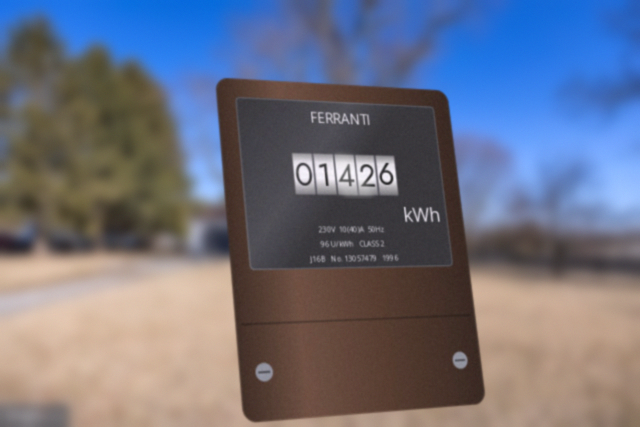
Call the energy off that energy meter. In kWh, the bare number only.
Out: 1426
